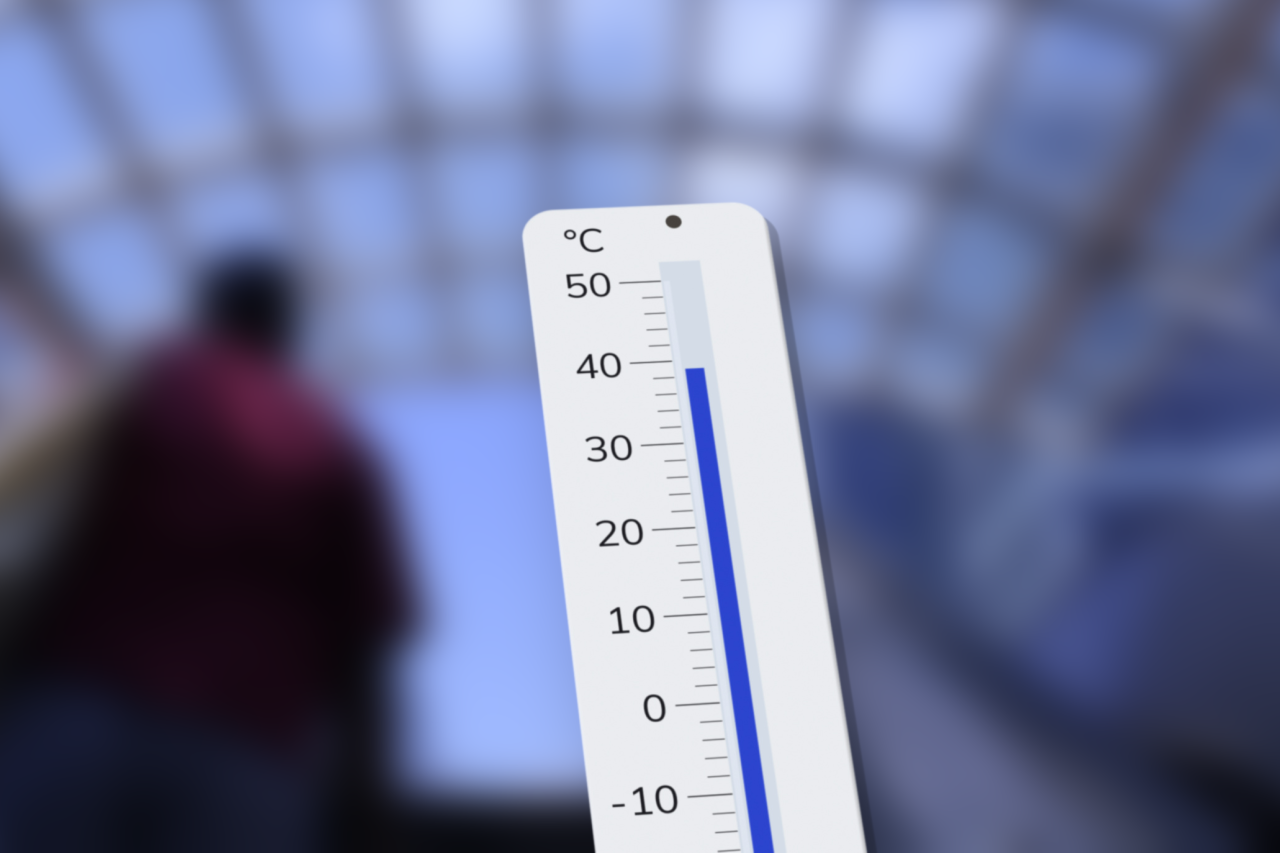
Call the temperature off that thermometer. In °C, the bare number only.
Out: 39
